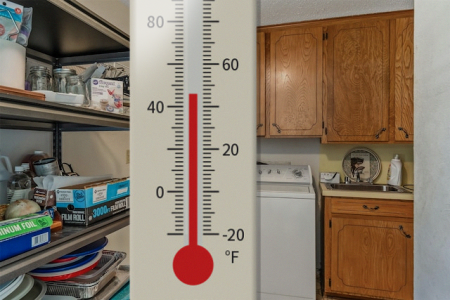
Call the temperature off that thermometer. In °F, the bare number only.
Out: 46
